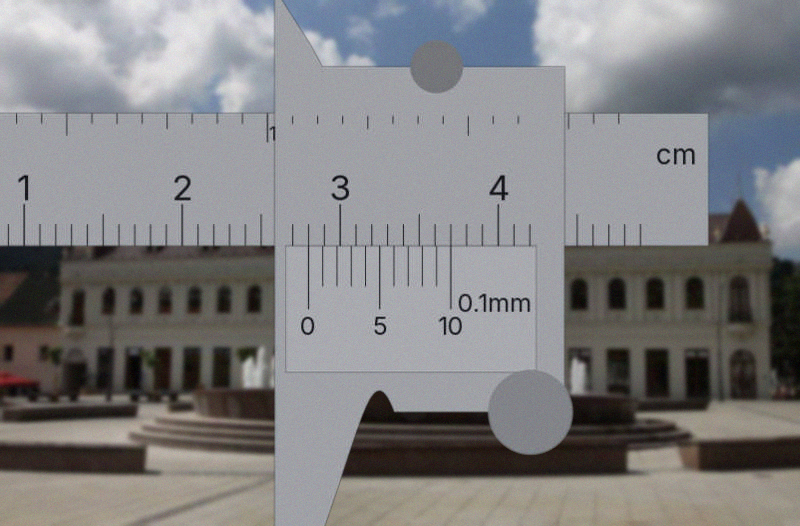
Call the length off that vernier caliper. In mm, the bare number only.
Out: 28.0
